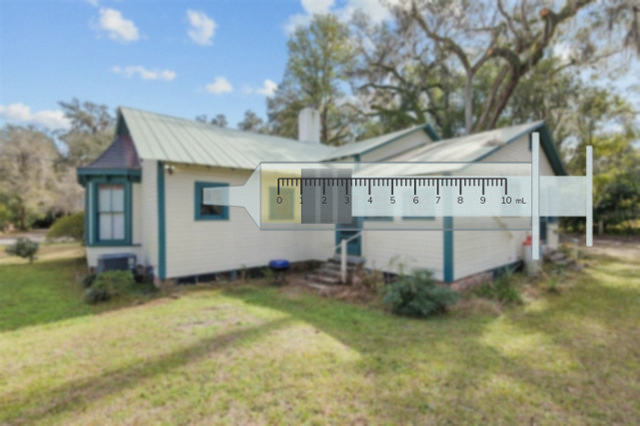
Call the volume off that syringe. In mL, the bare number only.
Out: 1
